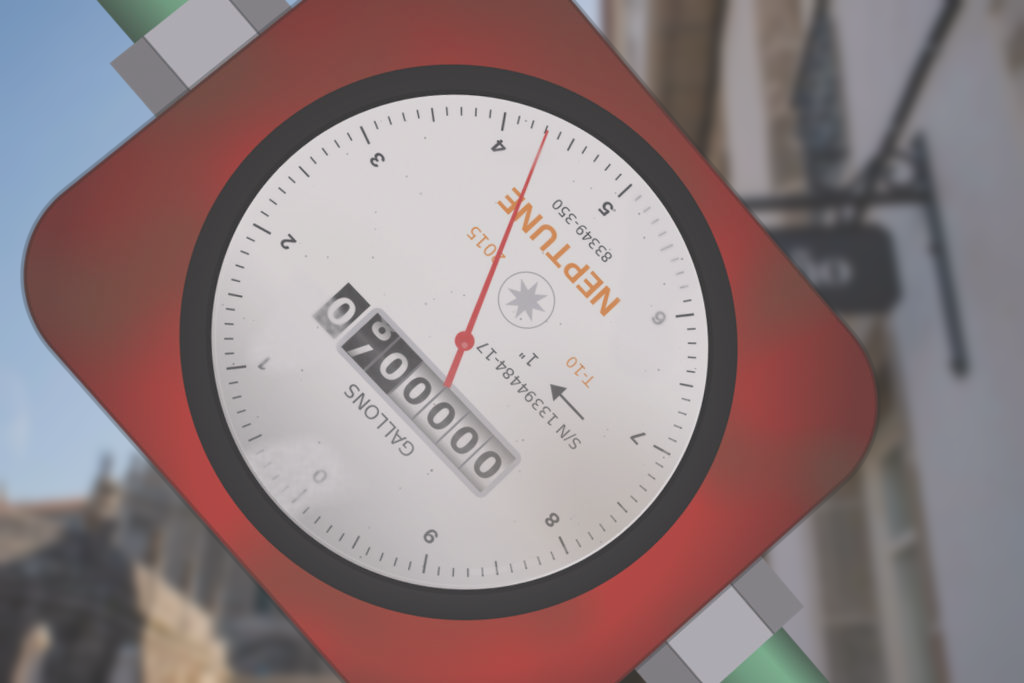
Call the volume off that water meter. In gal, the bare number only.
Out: 74.3
